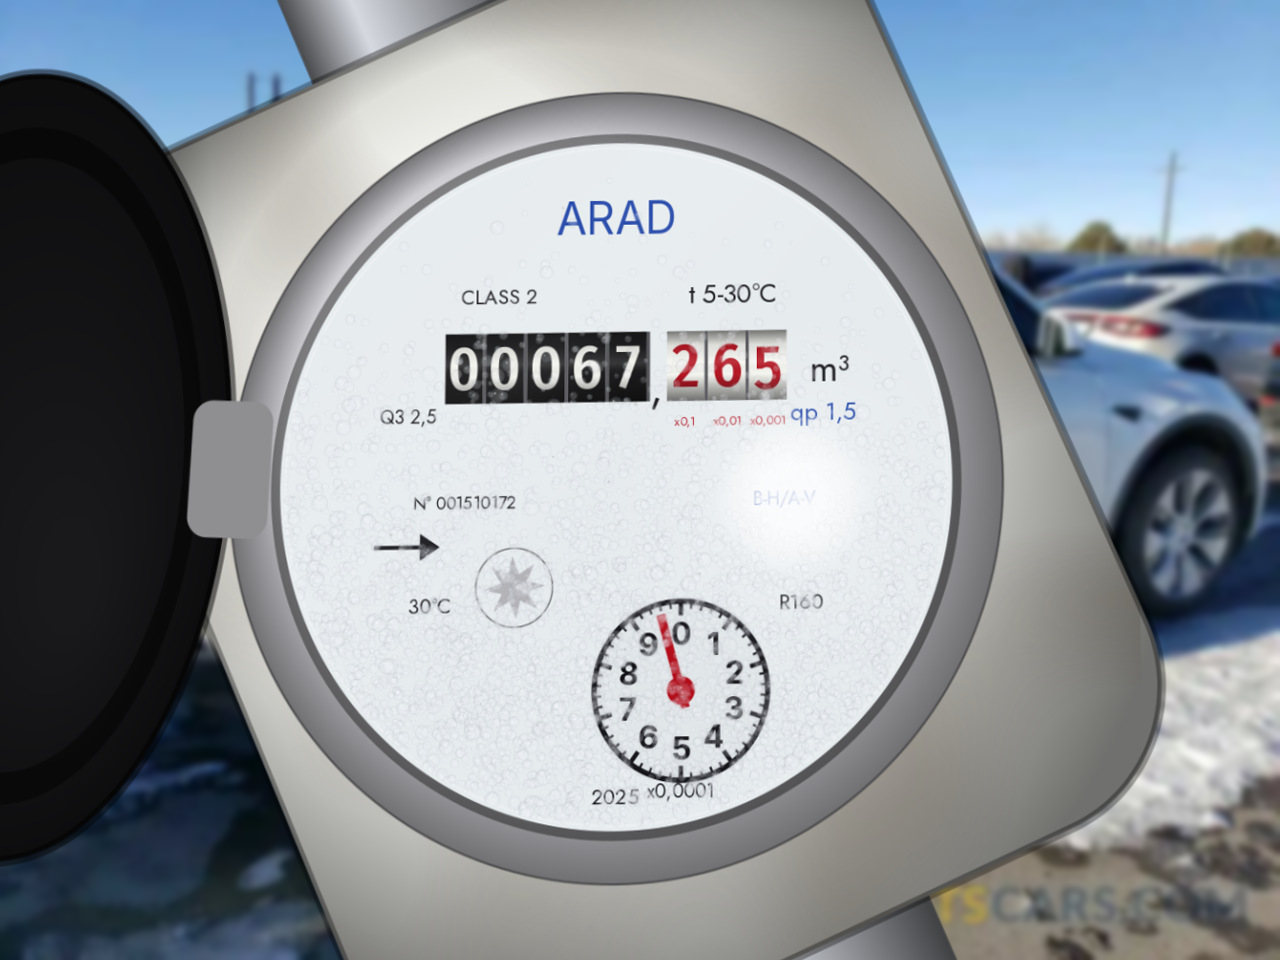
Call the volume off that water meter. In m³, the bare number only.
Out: 67.2649
